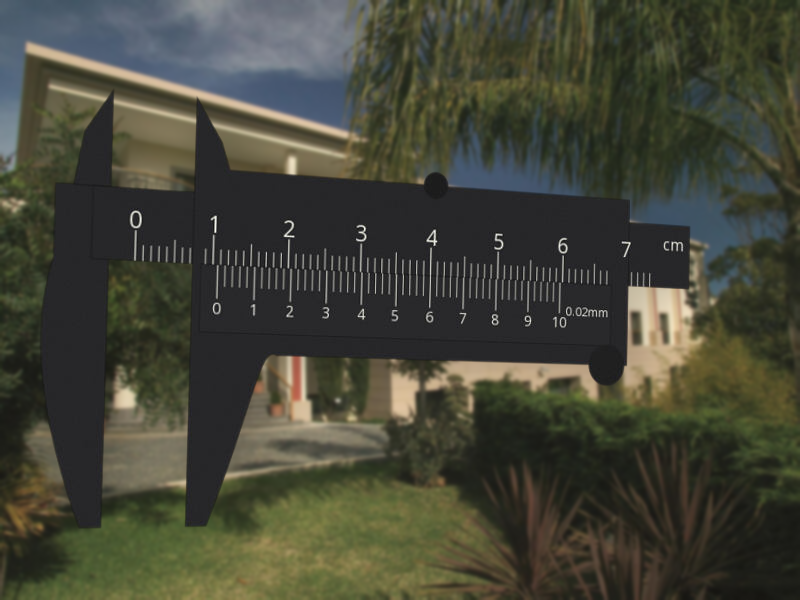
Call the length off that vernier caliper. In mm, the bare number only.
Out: 10.6
